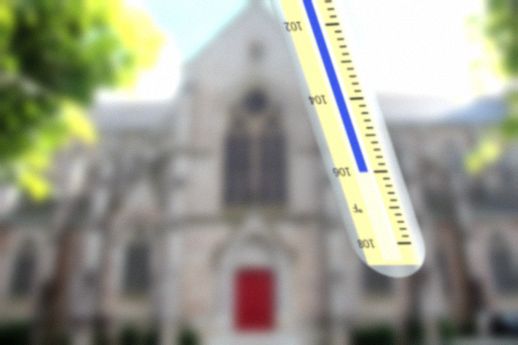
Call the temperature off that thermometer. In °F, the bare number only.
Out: 106
